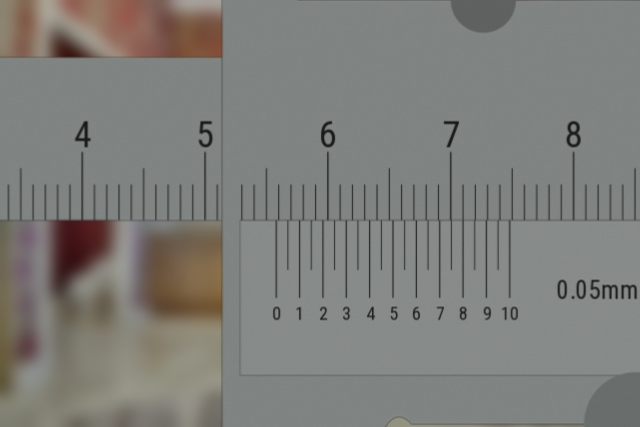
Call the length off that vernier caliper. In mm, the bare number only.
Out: 55.8
